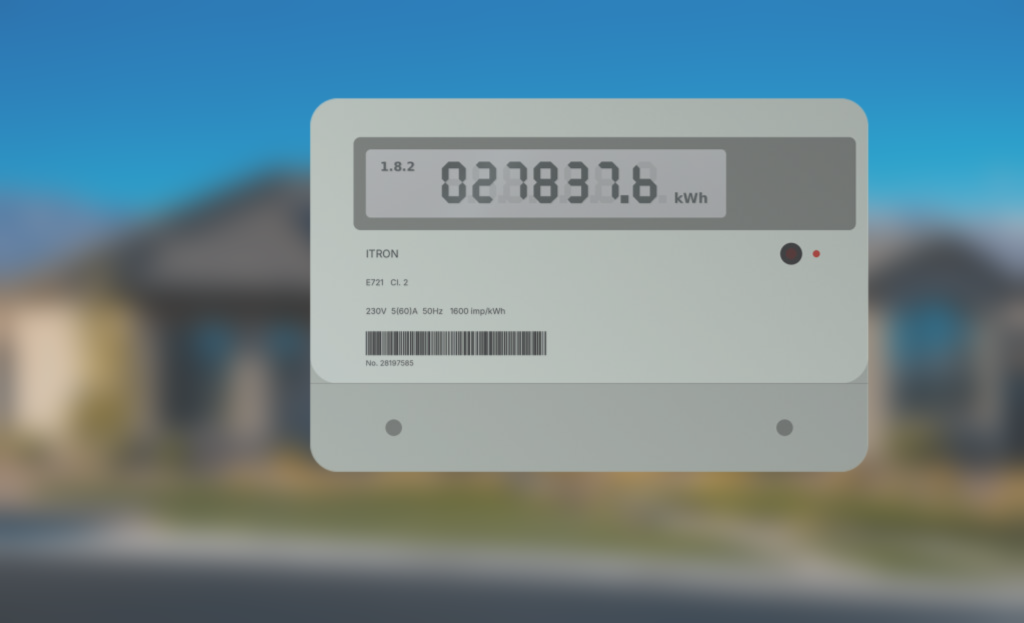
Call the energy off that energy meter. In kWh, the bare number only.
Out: 27837.6
